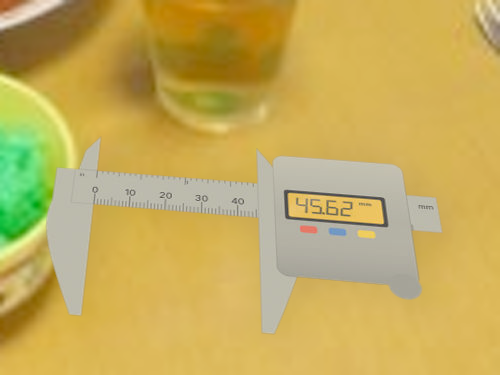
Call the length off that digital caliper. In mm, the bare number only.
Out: 45.62
